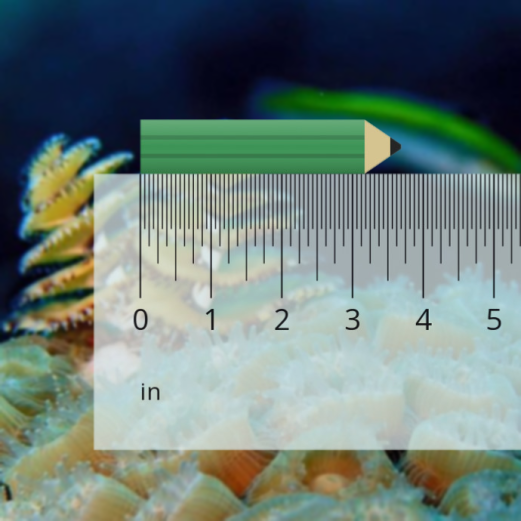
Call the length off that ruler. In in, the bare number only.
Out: 3.6875
